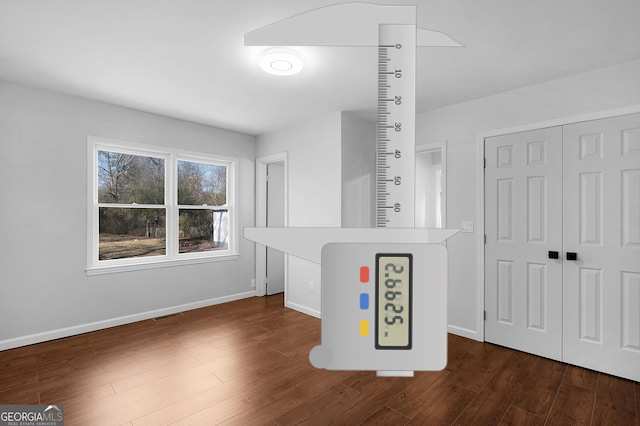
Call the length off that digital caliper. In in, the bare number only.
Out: 2.6625
